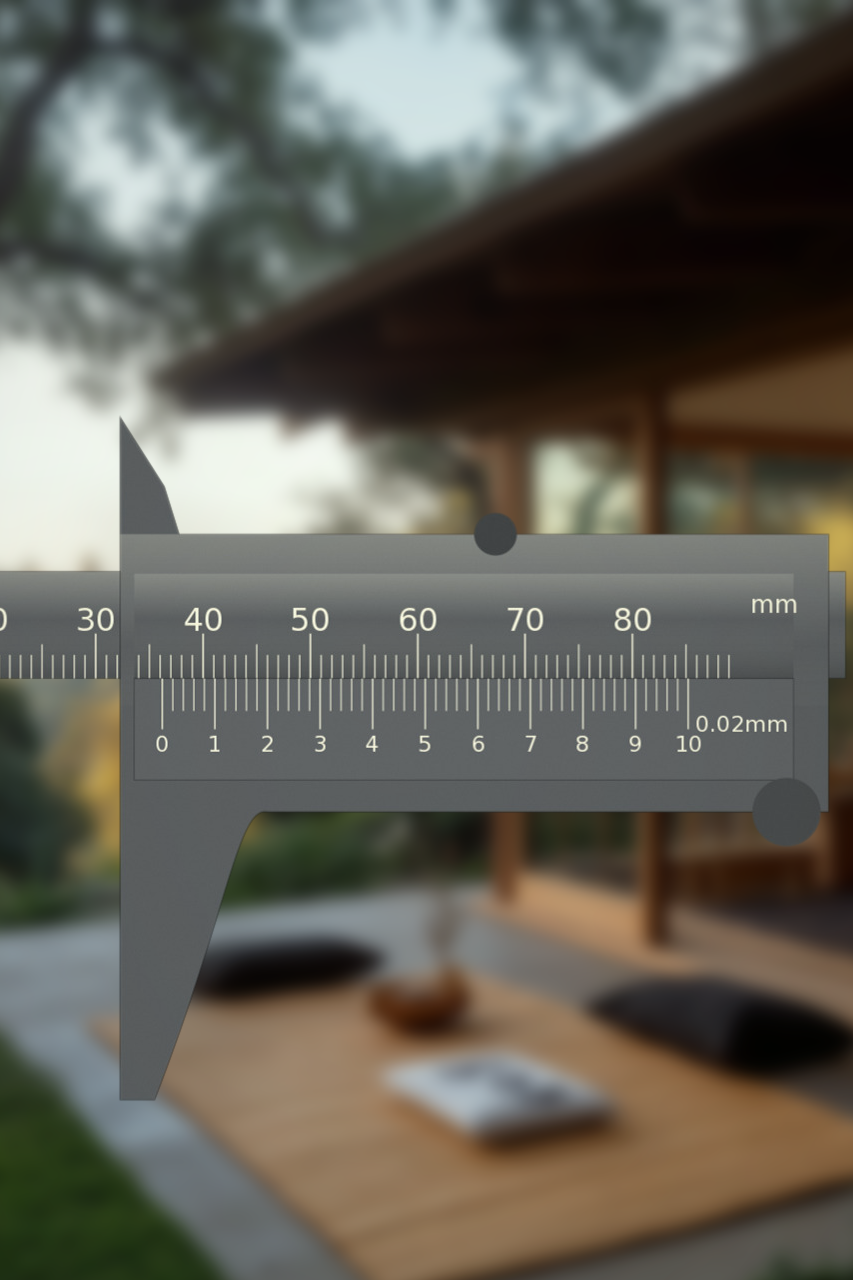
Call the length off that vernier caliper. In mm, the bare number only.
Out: 36.2
